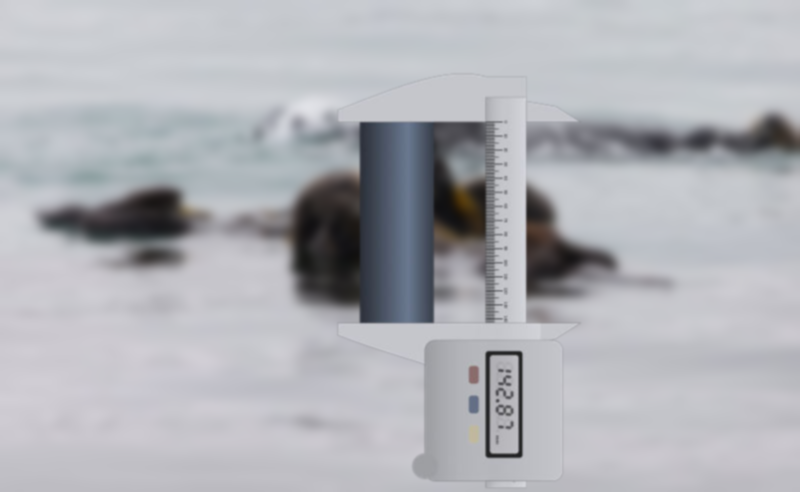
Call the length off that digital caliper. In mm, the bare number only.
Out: 142.87
